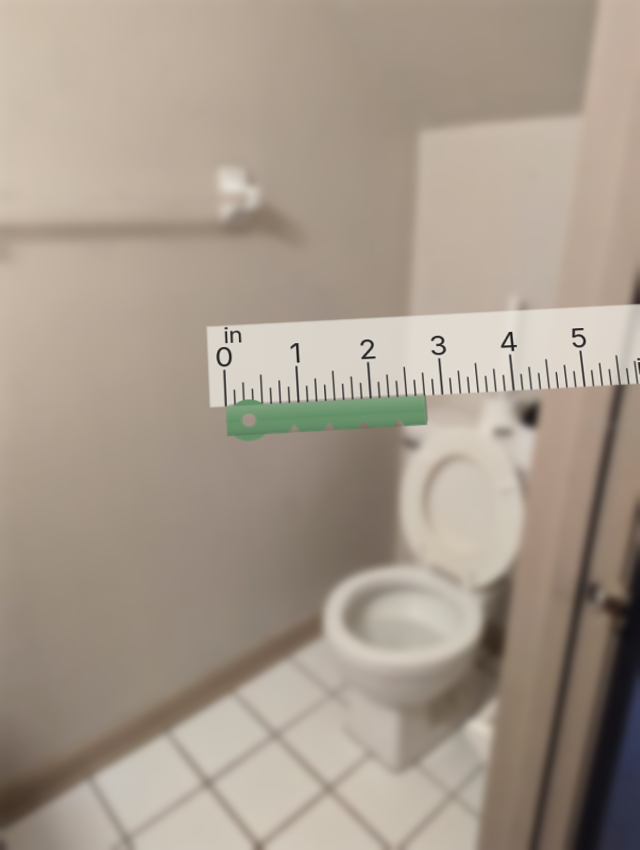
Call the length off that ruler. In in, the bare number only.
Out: 2.75
